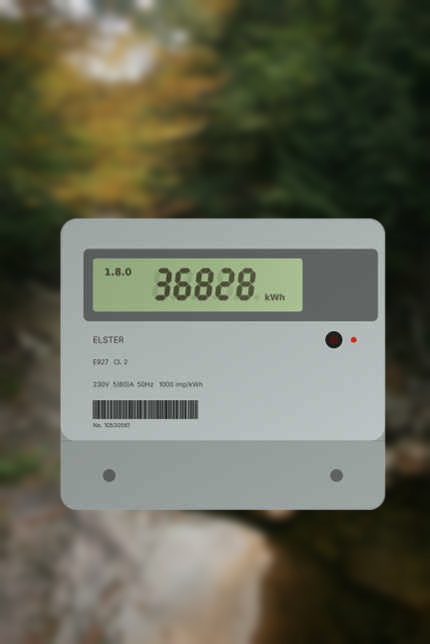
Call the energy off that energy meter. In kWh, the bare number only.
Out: 36828
